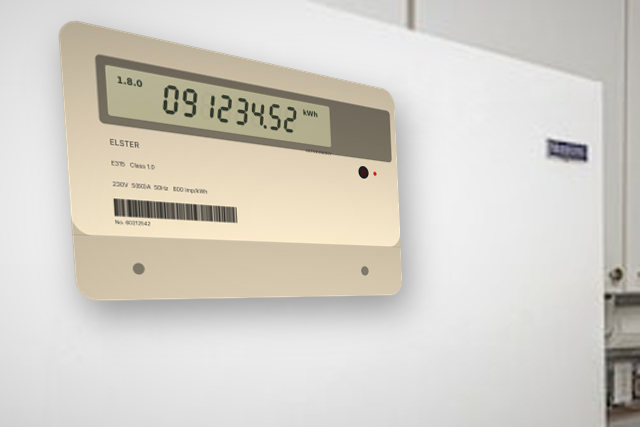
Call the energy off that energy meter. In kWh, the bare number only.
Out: 91234.52
